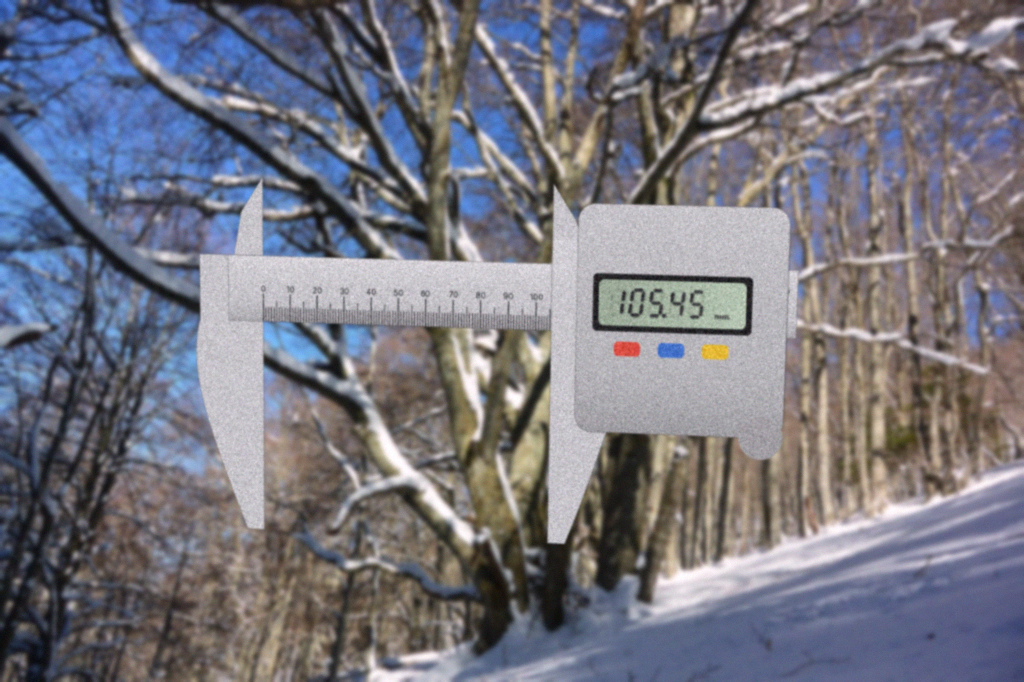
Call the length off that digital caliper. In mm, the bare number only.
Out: 105.45
